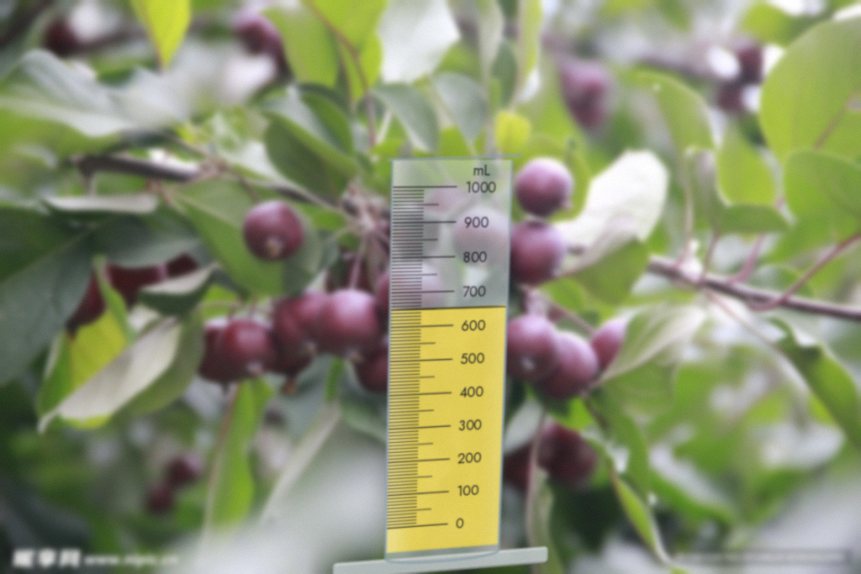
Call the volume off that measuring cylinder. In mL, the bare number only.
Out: 650
